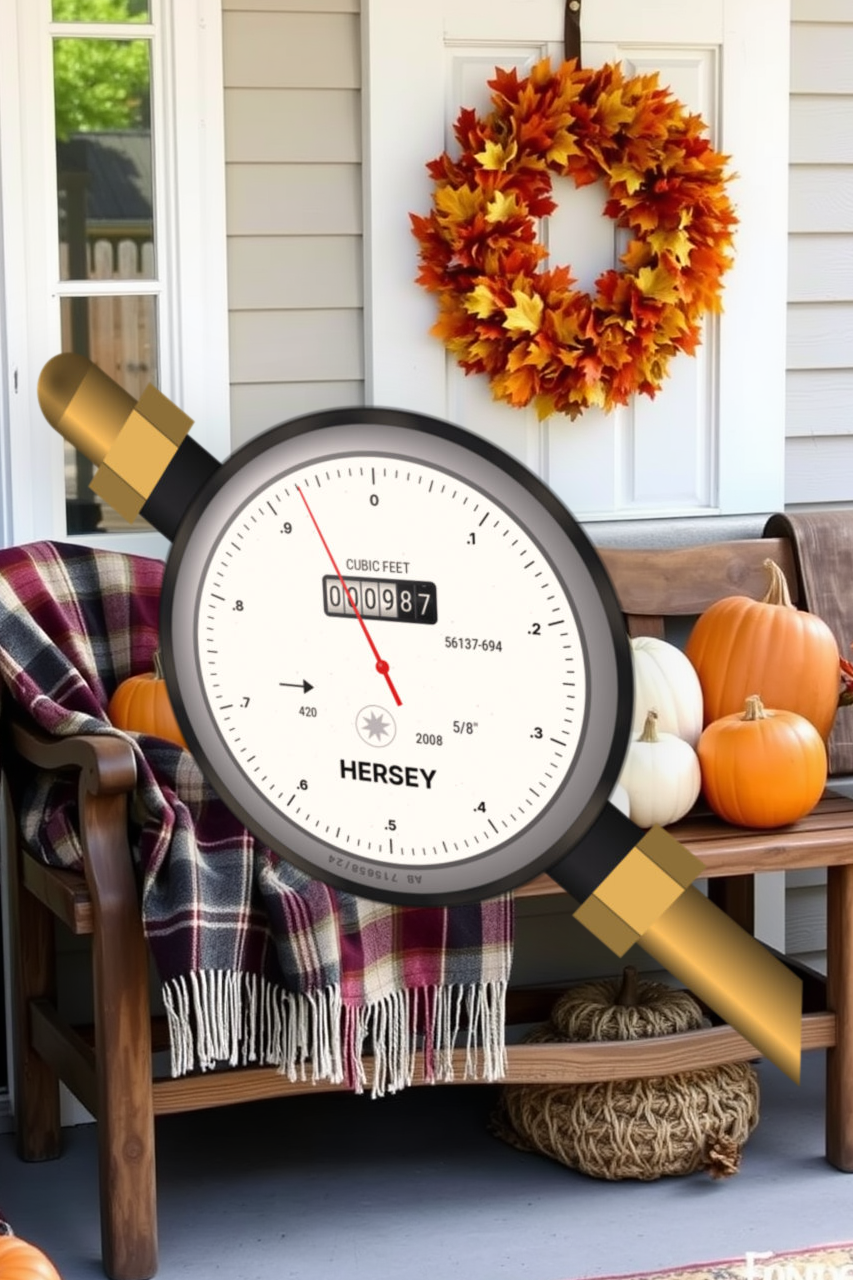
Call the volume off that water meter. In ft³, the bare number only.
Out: 986.93
